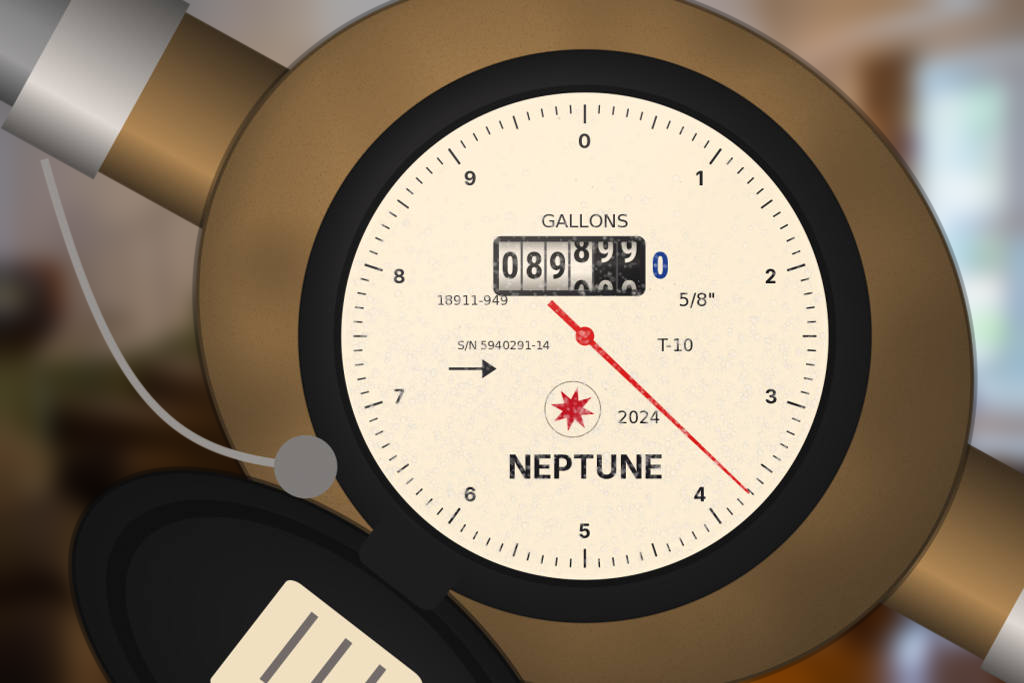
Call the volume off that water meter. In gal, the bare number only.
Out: 898993.7
